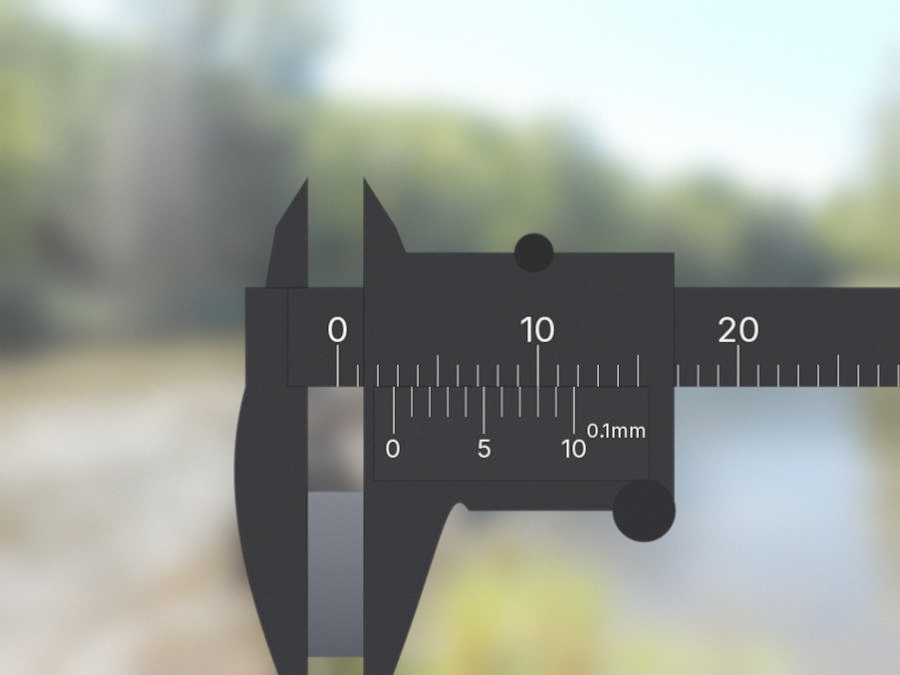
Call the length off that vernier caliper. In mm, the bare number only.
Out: 2.8
